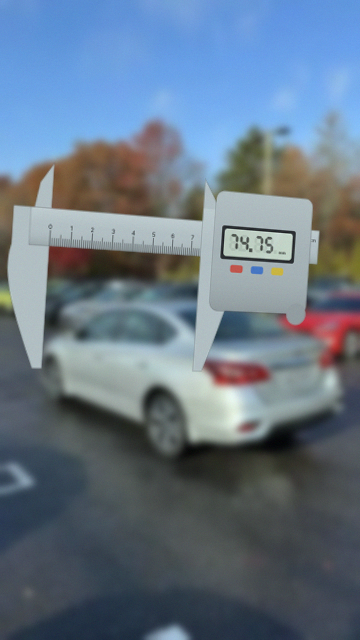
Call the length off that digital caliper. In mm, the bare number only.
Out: 74.75
